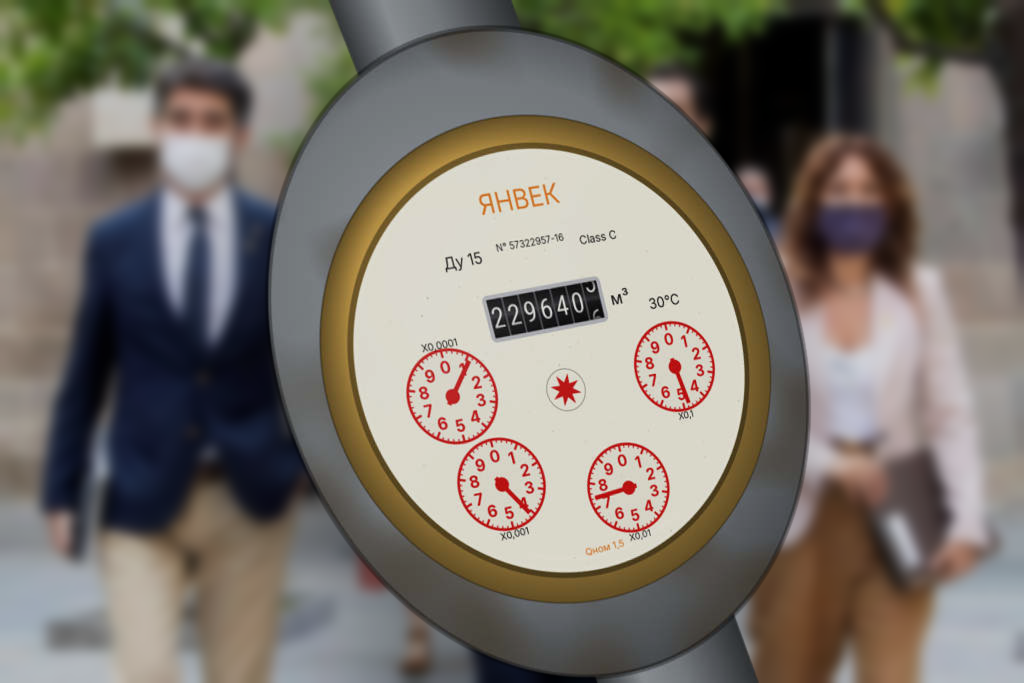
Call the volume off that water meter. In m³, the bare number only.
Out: 2296405.4741
